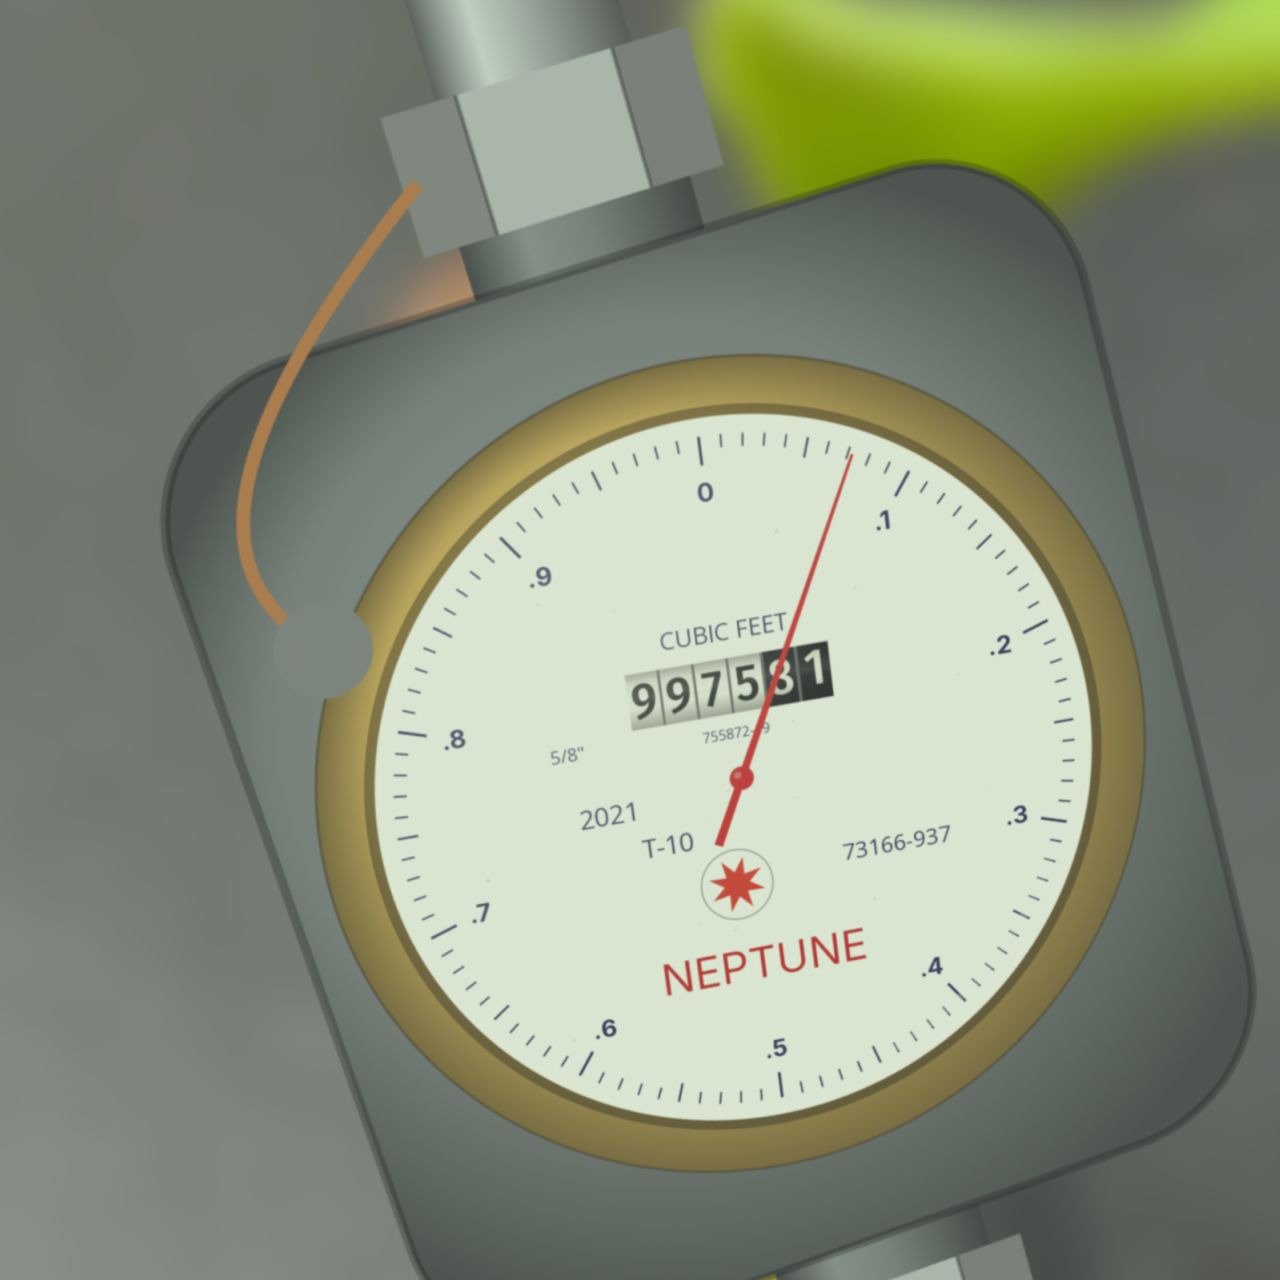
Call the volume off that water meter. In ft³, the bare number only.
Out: 997581.07
